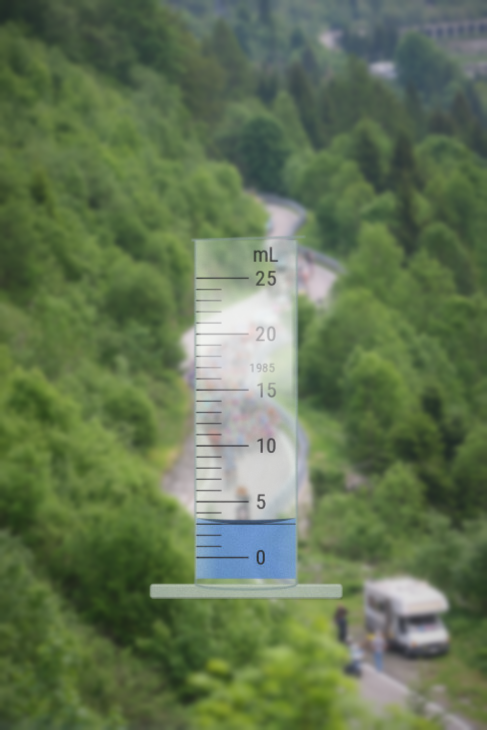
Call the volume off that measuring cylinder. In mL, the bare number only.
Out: 3
